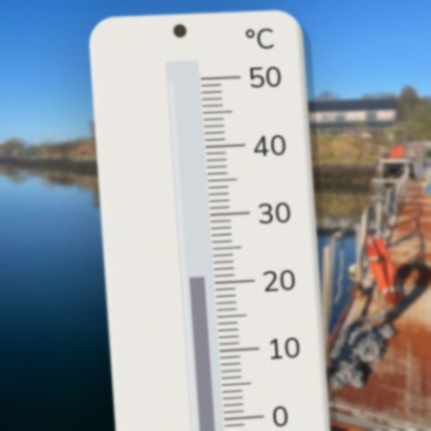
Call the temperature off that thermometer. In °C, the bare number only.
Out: 21
